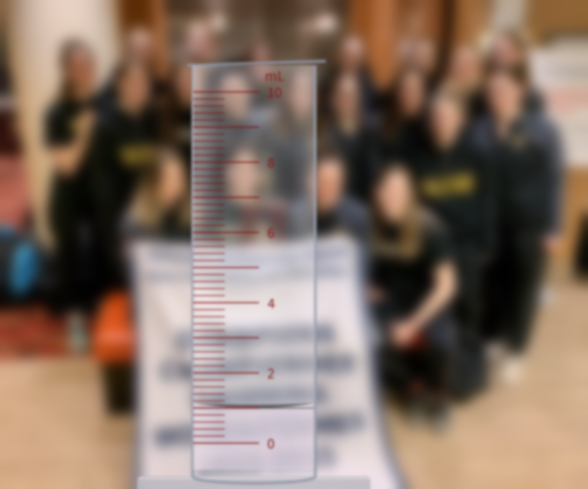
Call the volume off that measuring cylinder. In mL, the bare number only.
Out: 1
